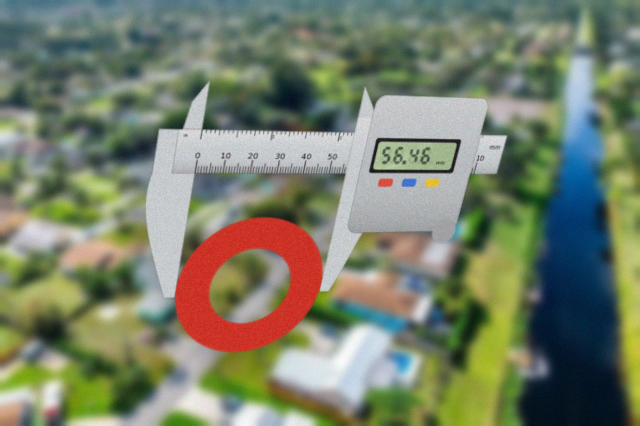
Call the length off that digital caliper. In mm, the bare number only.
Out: 56.46
